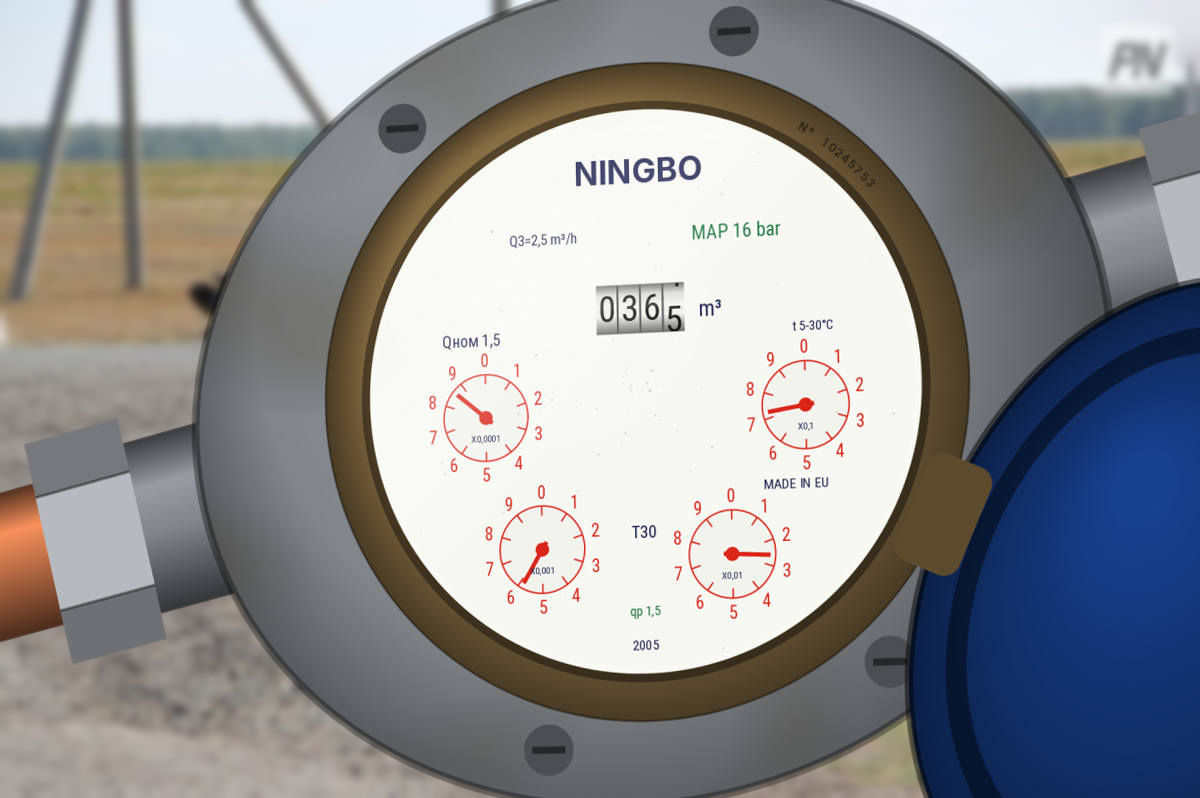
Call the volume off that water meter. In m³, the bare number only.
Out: 364.7258
